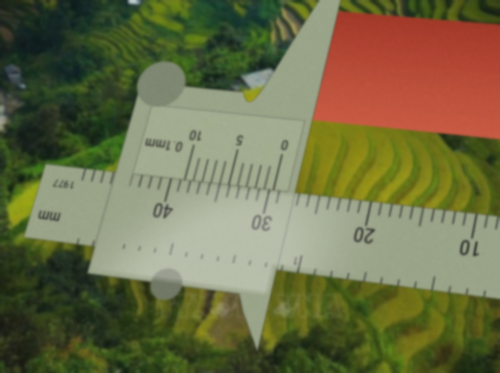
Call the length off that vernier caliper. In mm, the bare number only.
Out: 29.6
